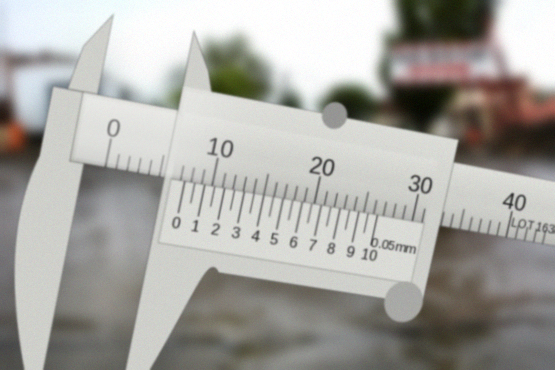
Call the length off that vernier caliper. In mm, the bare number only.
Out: 7.4
